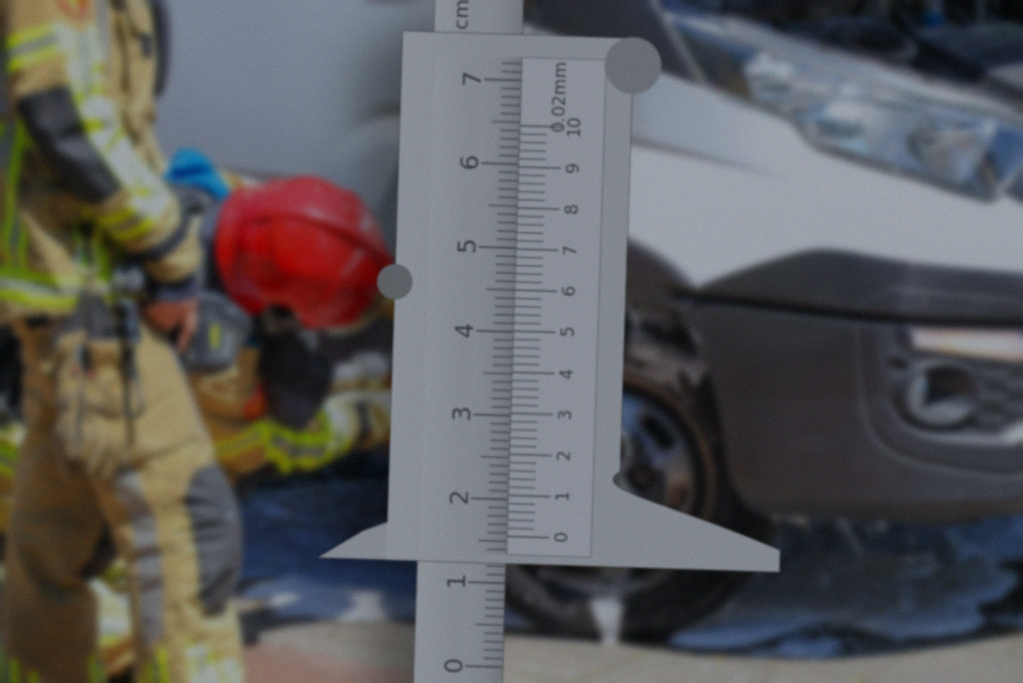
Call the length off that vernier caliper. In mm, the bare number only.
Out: 15.6
